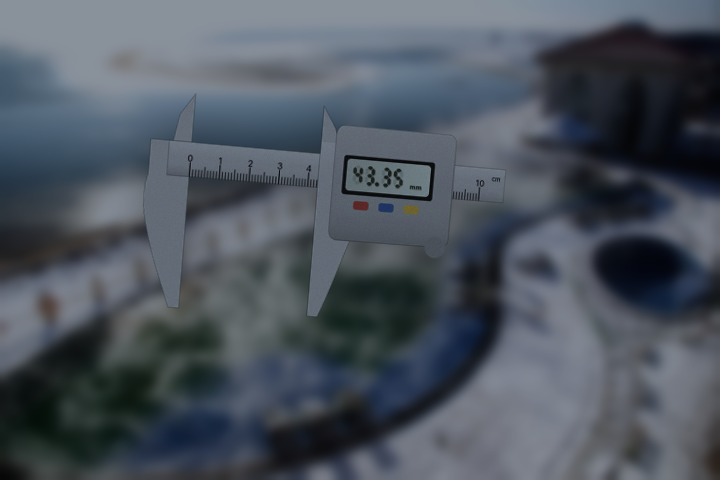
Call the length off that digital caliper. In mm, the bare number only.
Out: 43.35
